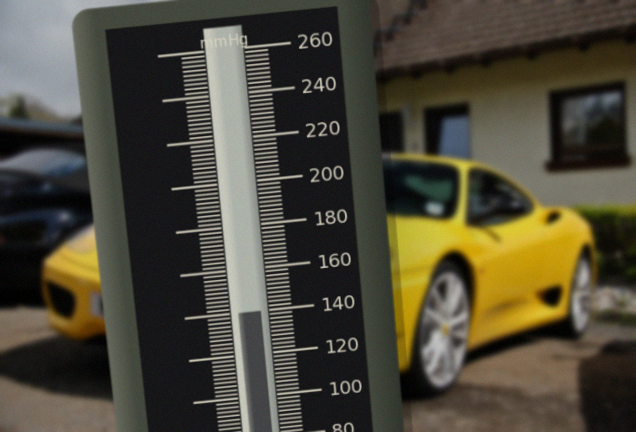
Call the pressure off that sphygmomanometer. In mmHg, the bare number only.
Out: 140
